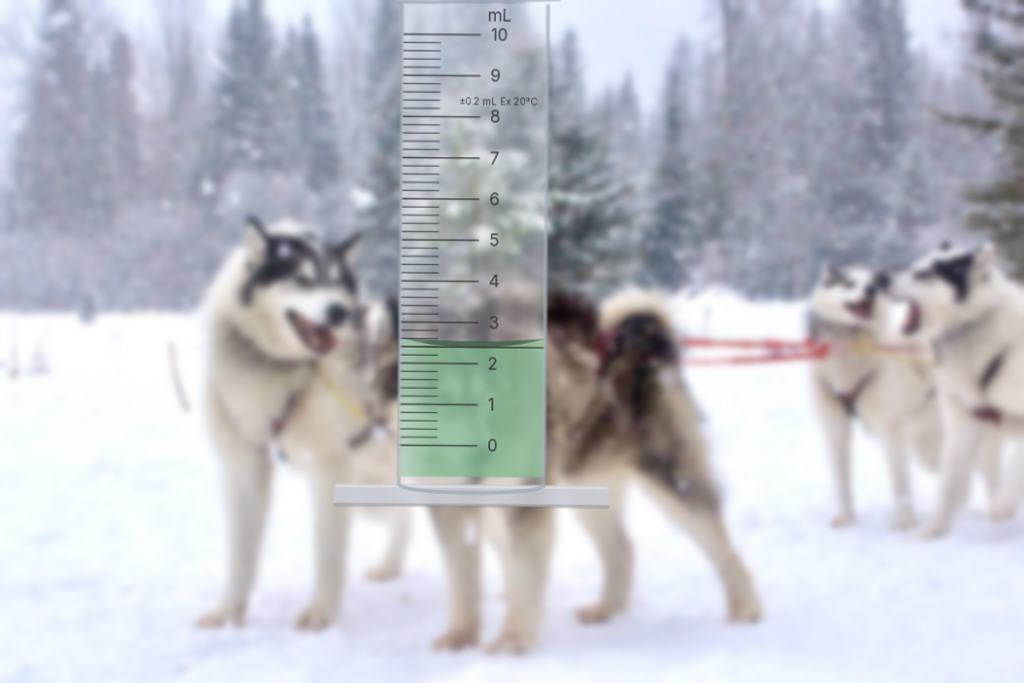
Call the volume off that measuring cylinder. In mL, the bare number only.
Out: 2.4
